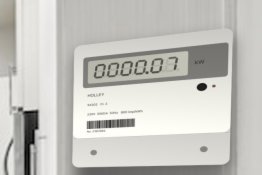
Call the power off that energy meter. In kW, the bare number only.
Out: 0.07
